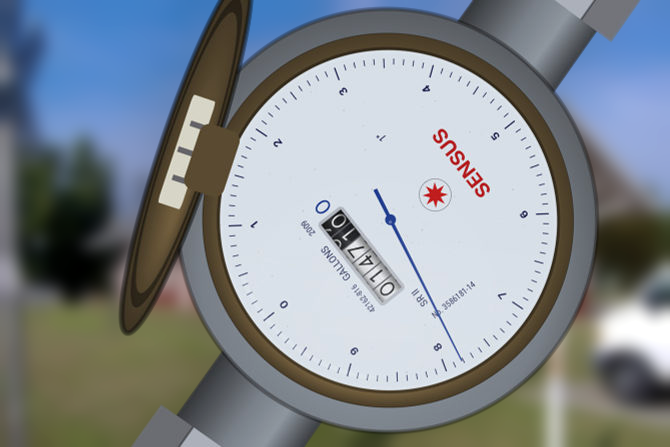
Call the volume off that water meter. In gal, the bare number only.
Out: 147097.8
